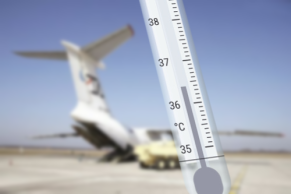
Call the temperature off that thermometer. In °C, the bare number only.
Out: 36.4
